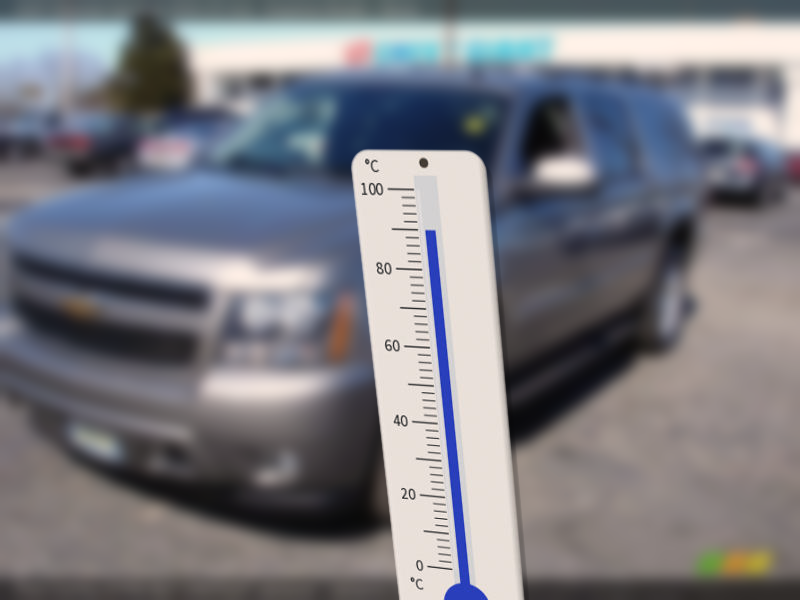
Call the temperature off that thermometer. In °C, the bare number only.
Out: 90
